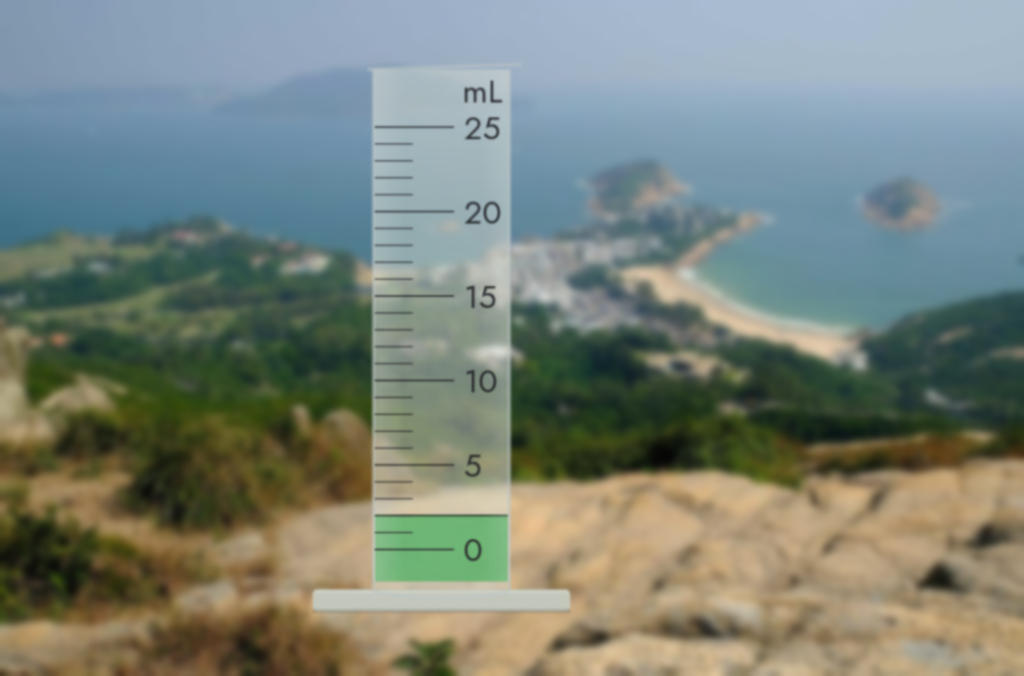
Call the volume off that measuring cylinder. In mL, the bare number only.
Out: 2
